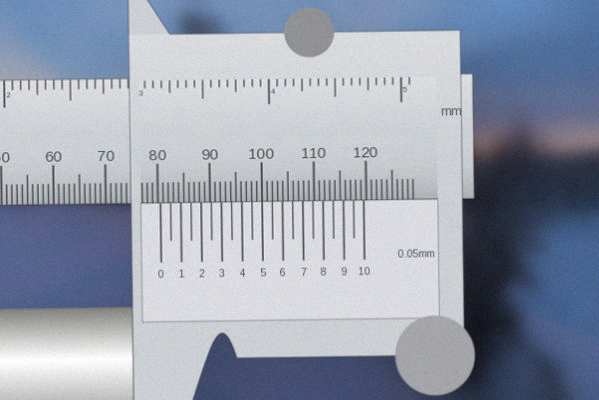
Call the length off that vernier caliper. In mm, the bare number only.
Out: 80.5
